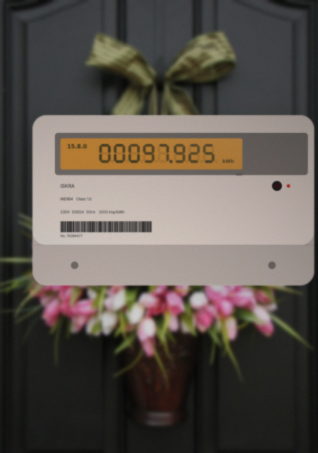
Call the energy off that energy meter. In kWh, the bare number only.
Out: 97.925
